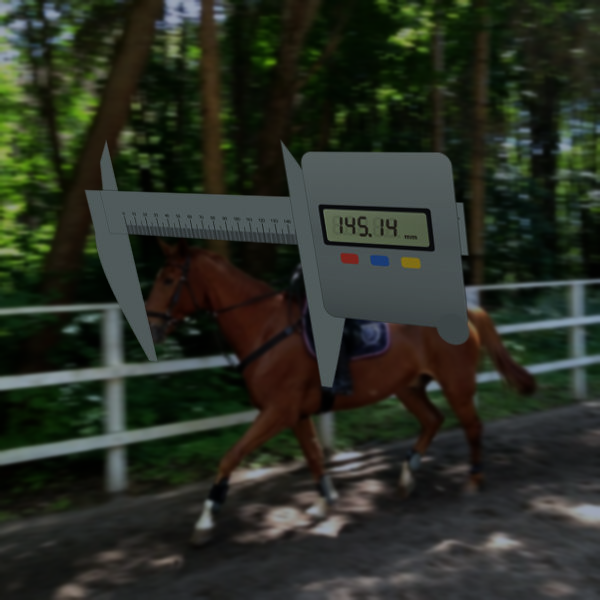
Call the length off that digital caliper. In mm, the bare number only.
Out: 145.14
